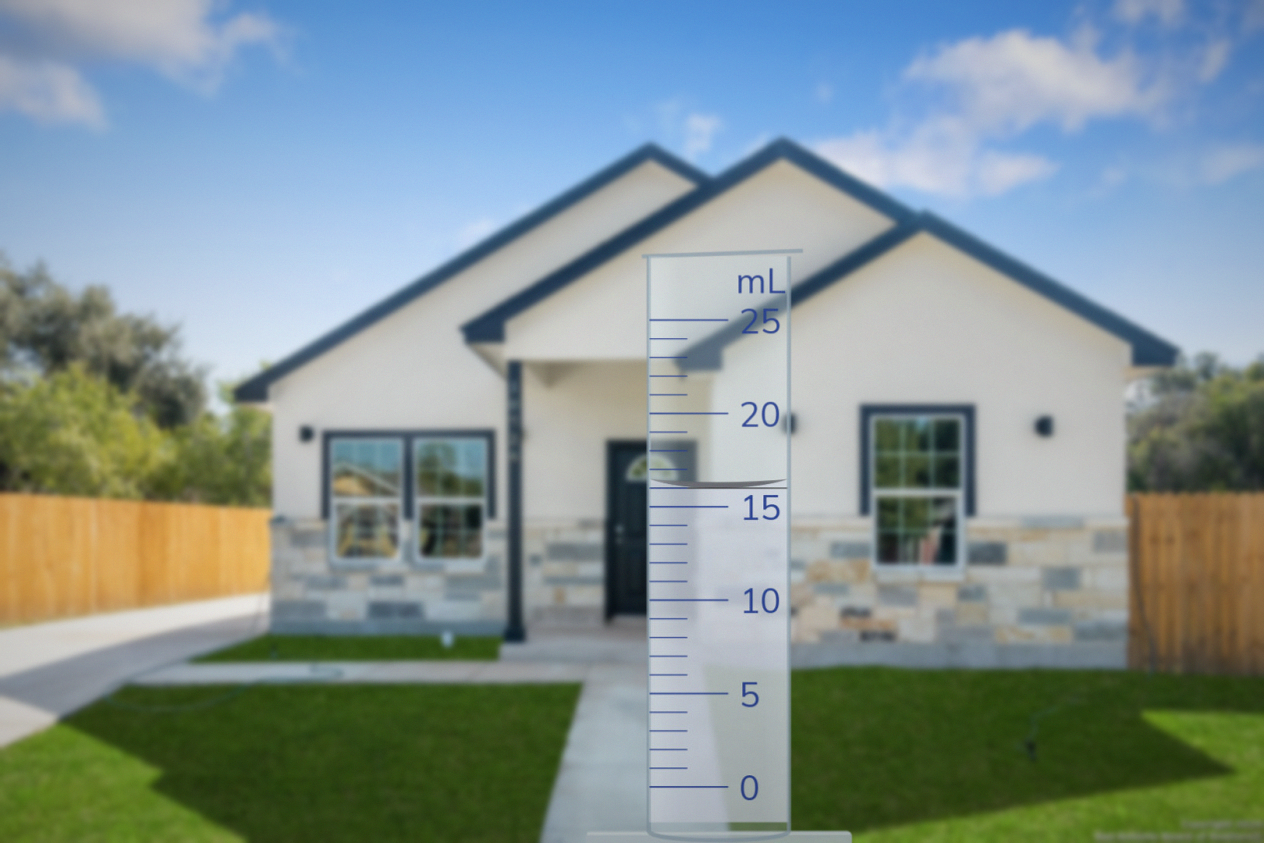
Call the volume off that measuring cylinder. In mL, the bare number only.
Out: 16
